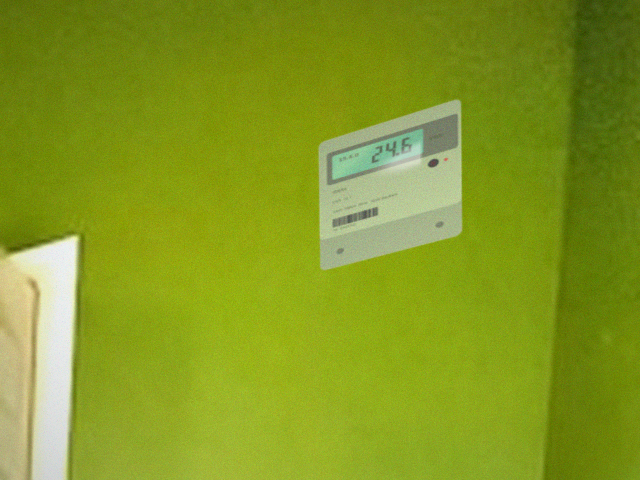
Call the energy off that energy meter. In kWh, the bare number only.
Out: 24.6
